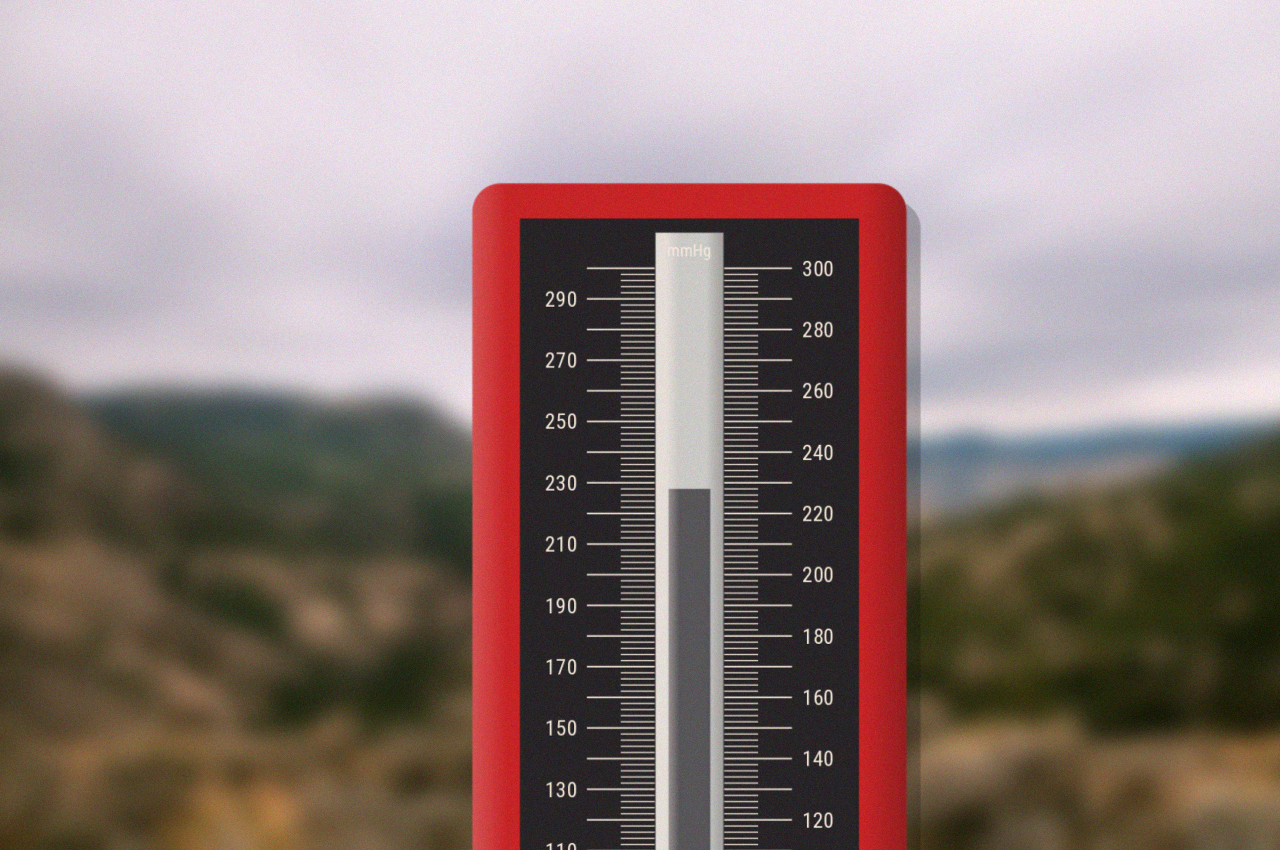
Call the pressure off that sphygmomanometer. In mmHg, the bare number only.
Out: 228
